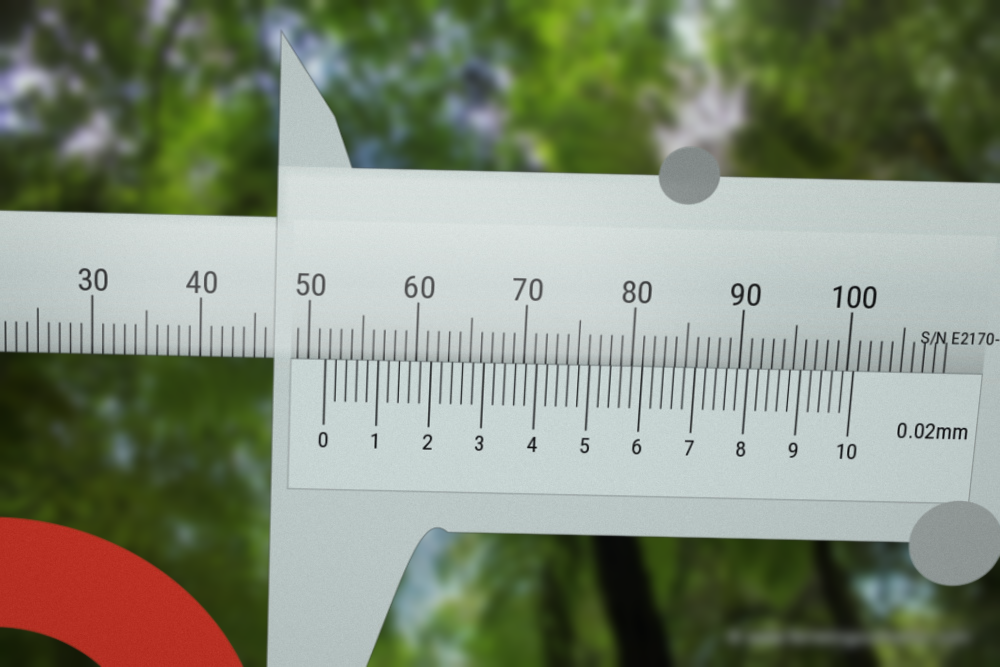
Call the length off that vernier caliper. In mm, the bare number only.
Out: 51.6
